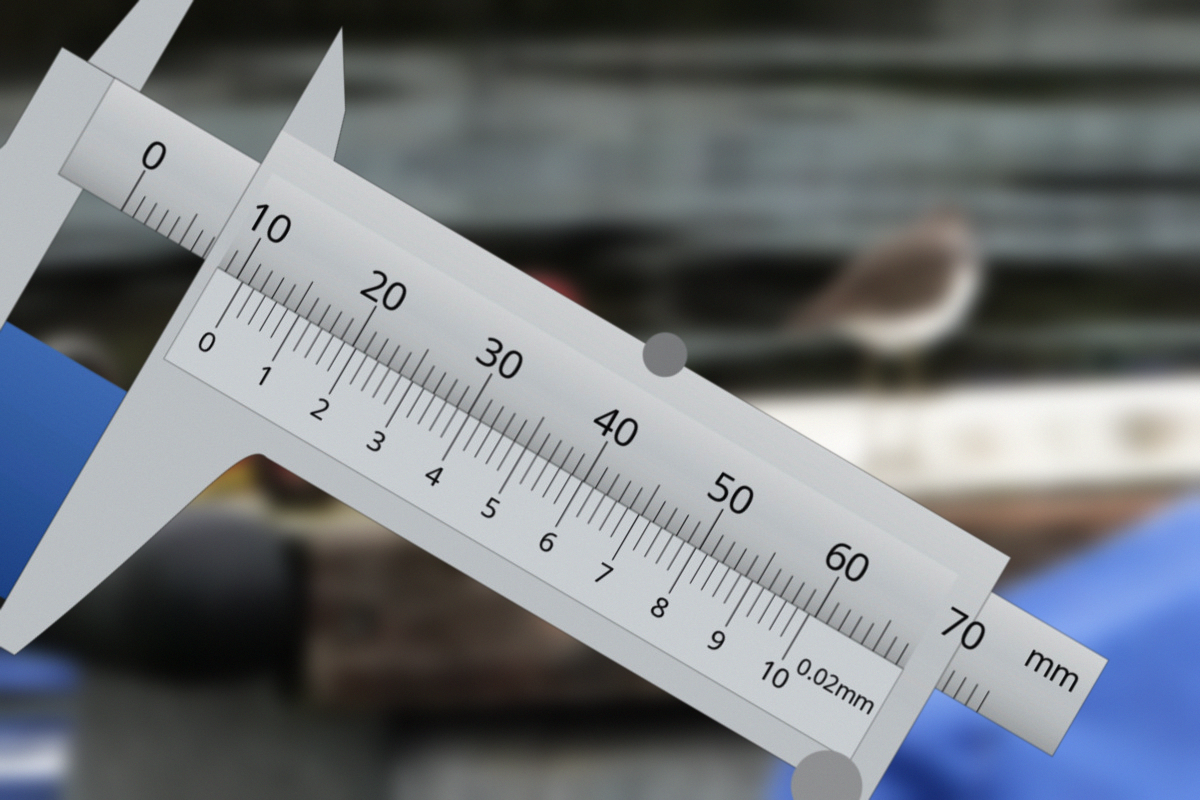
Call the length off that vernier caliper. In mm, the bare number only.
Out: 10.5
